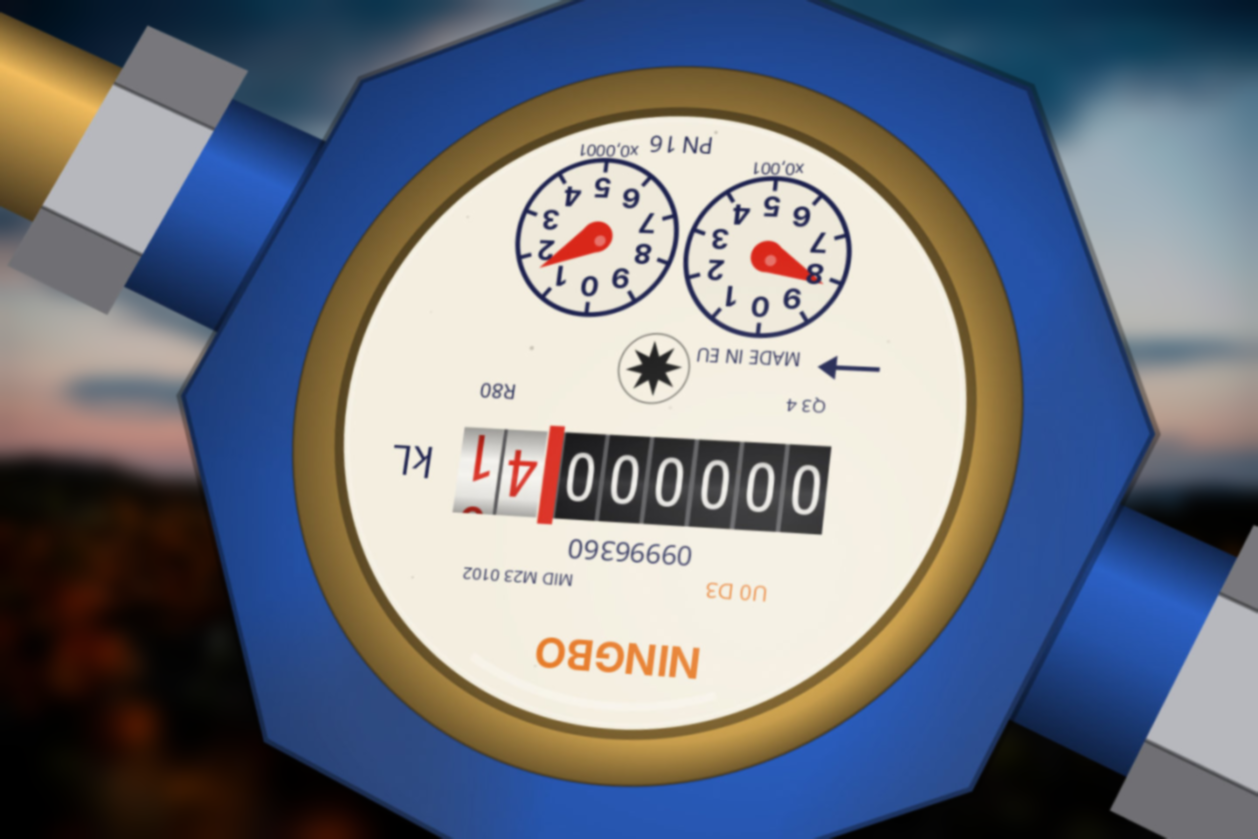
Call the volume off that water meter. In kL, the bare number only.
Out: 0.4081
